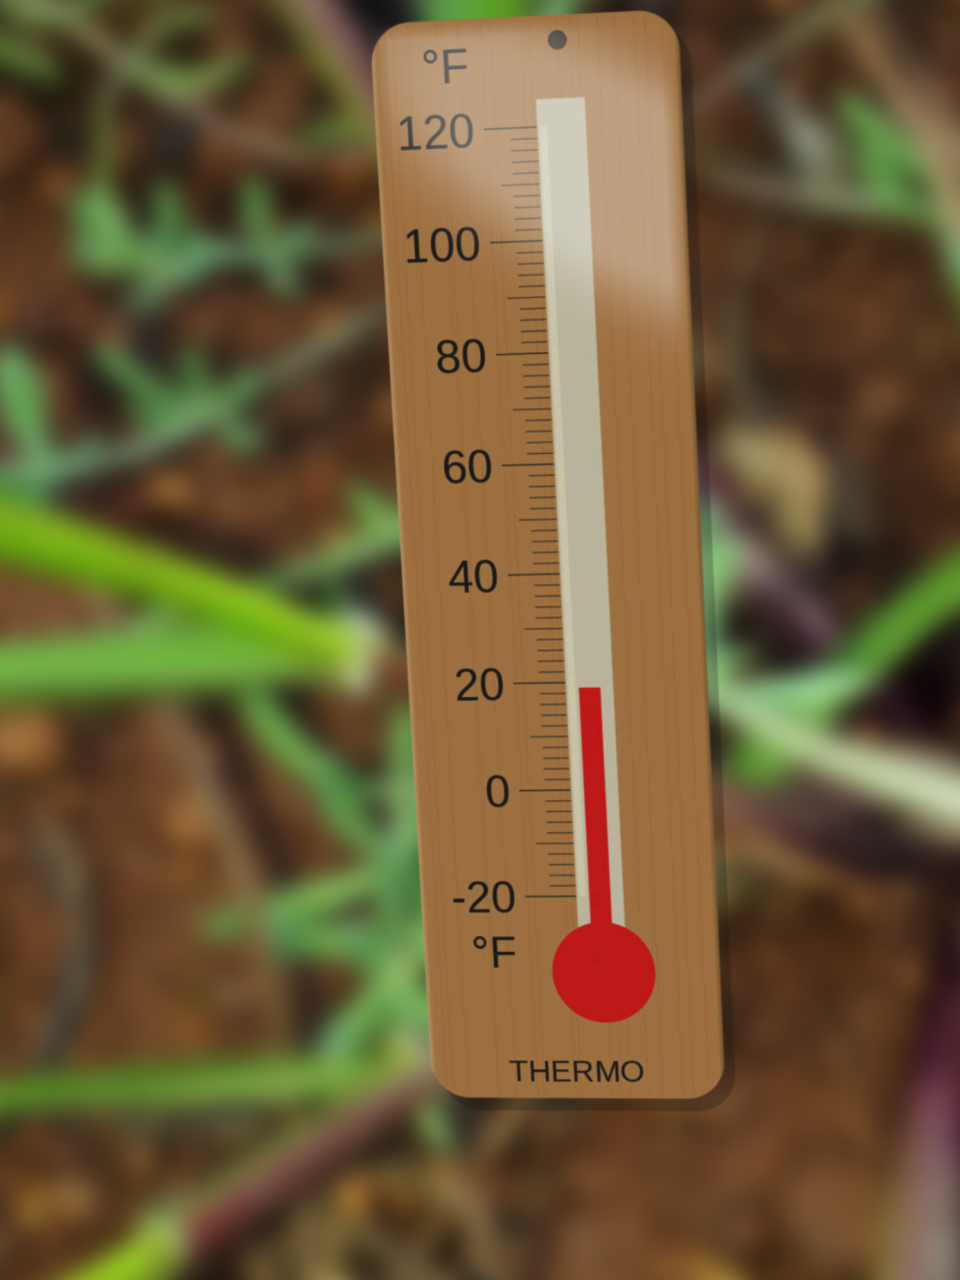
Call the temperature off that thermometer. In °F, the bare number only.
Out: 19
